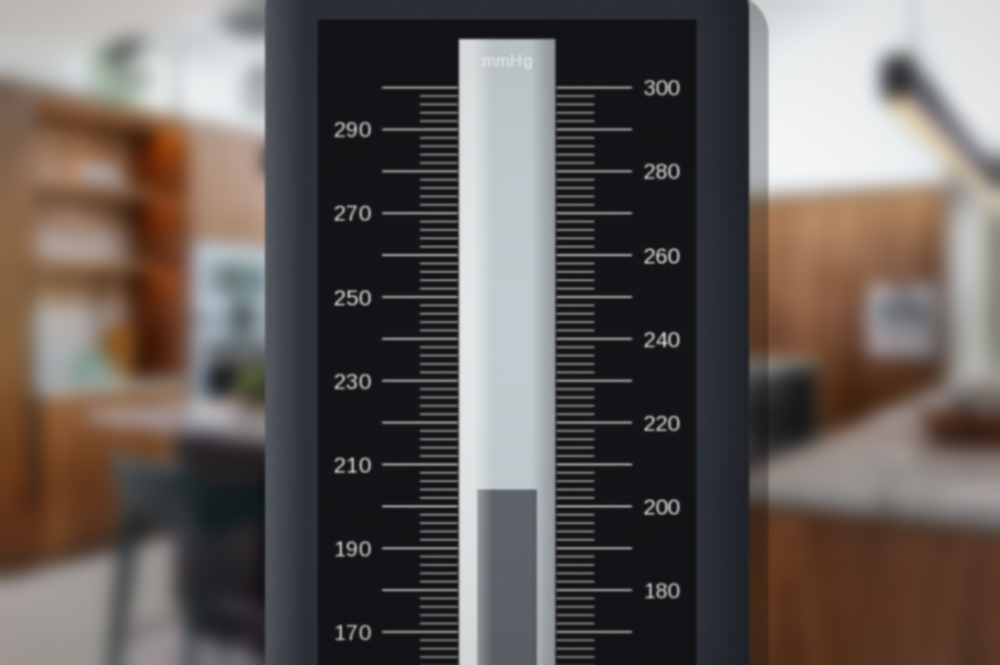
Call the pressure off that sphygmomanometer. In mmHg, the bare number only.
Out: 204
